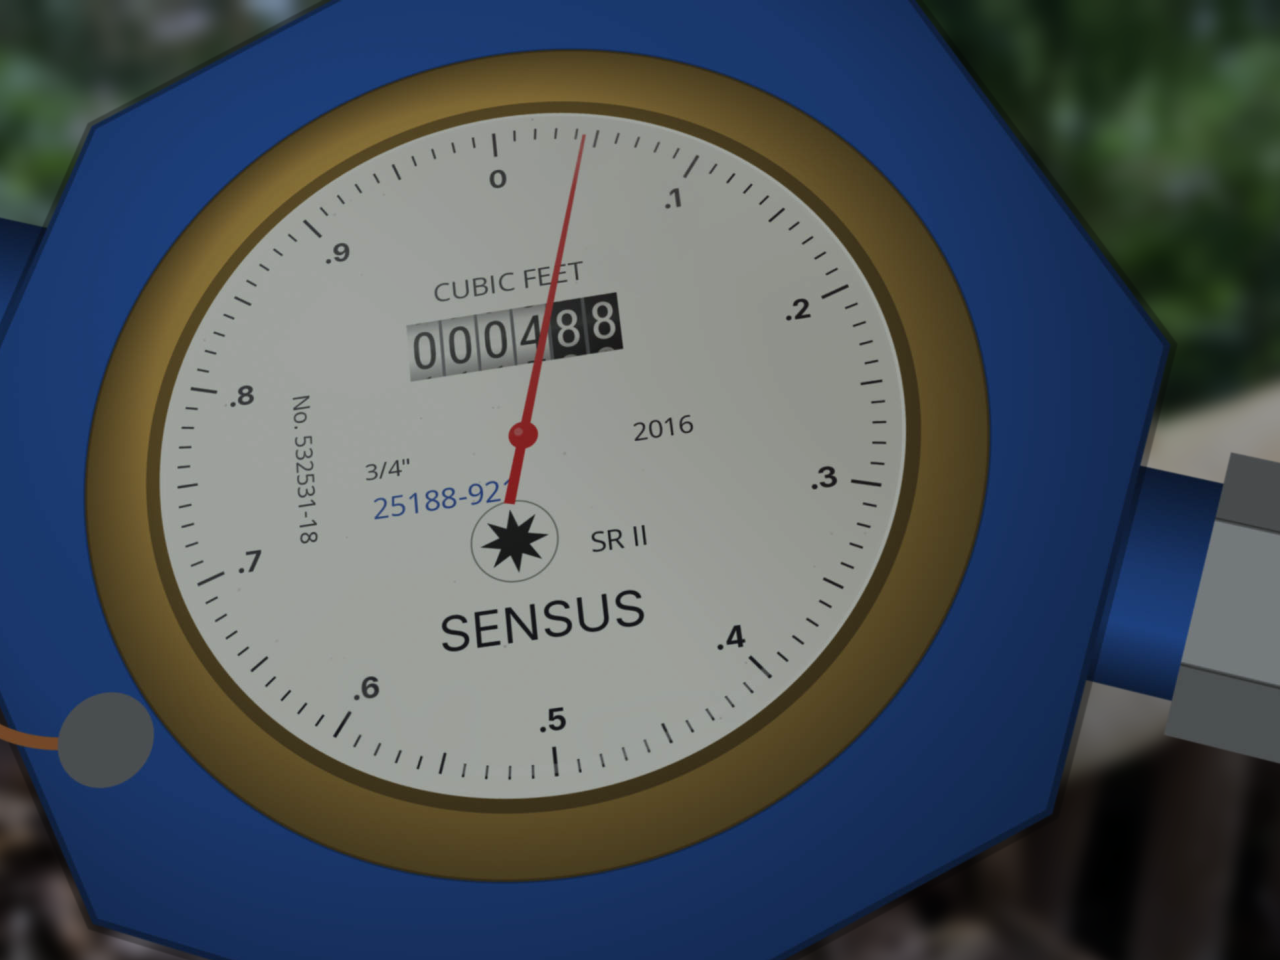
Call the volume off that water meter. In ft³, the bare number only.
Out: 488.04
